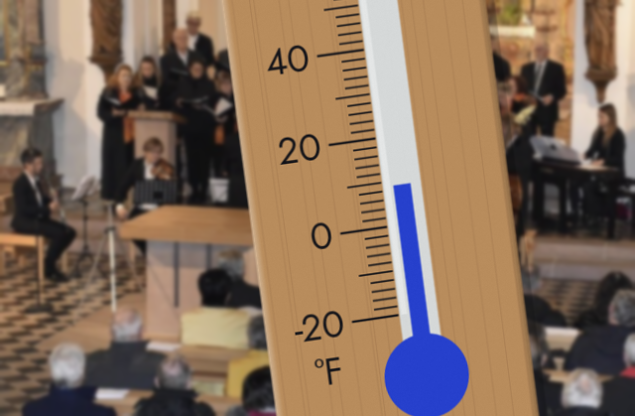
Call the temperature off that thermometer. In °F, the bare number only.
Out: 9
